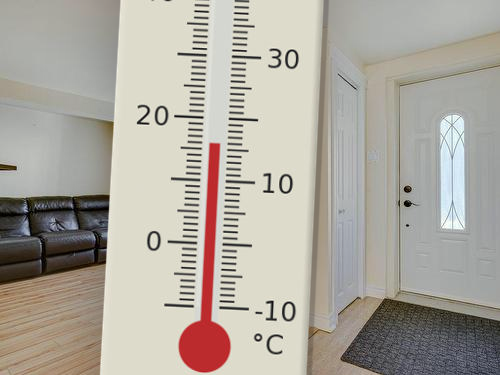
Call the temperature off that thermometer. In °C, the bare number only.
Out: 16
